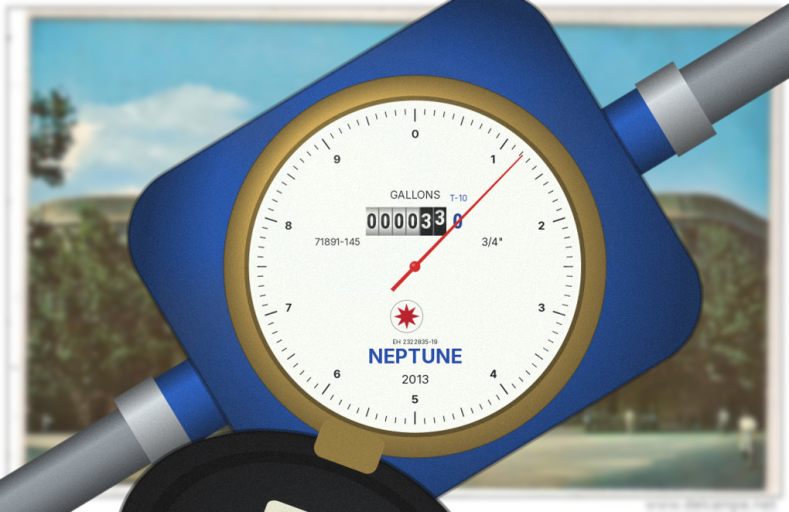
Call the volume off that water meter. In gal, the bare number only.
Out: 331.2
